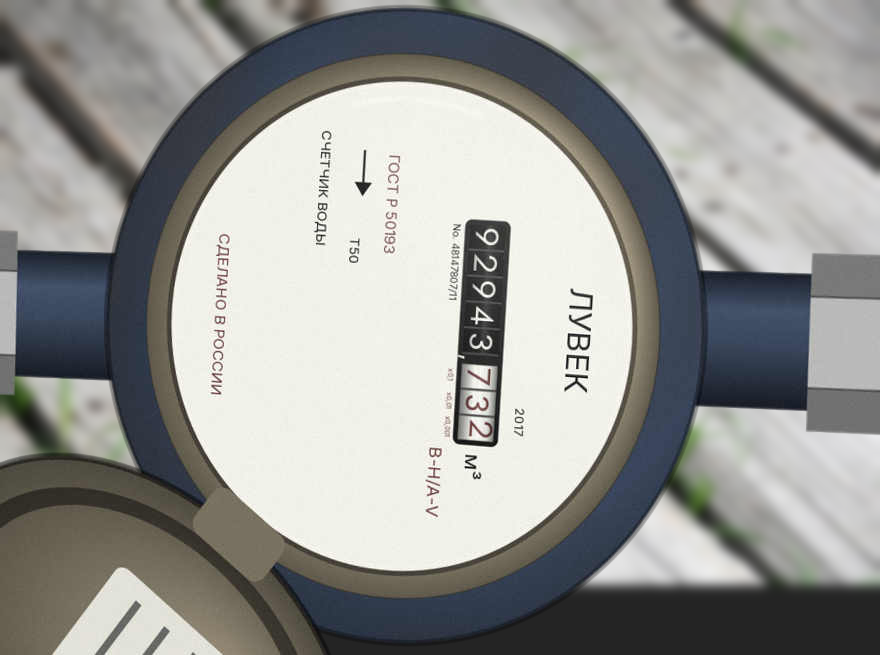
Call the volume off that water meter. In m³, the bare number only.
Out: 92943.732
